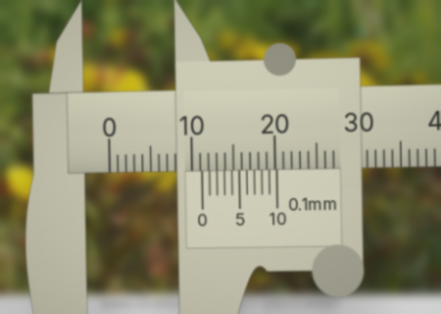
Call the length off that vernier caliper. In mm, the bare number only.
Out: 11.2
